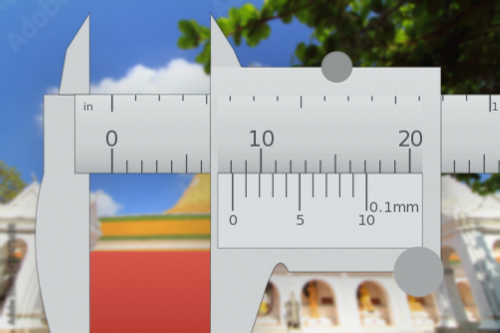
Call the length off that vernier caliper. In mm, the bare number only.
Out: 8.1
